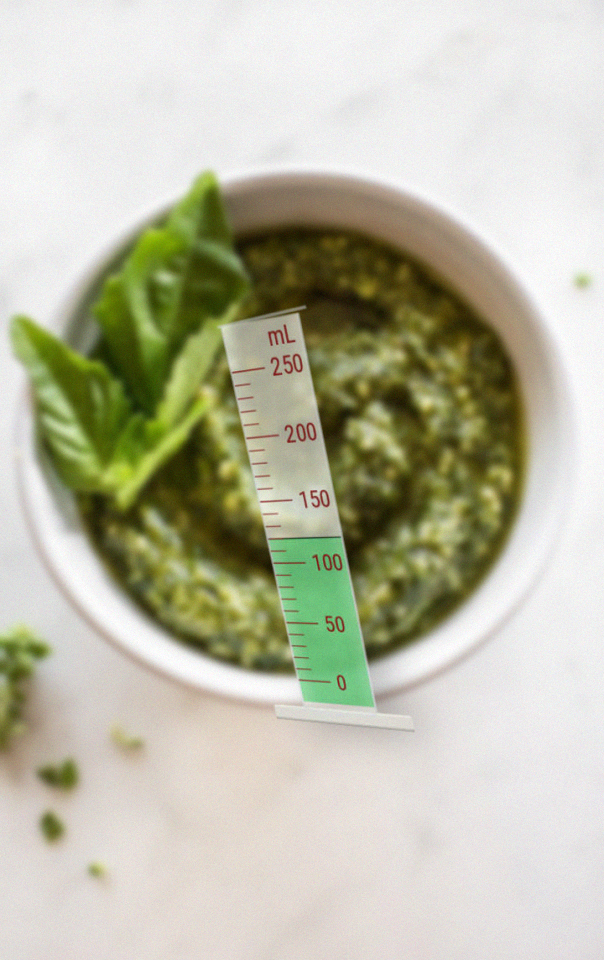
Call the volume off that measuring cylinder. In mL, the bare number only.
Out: 120
